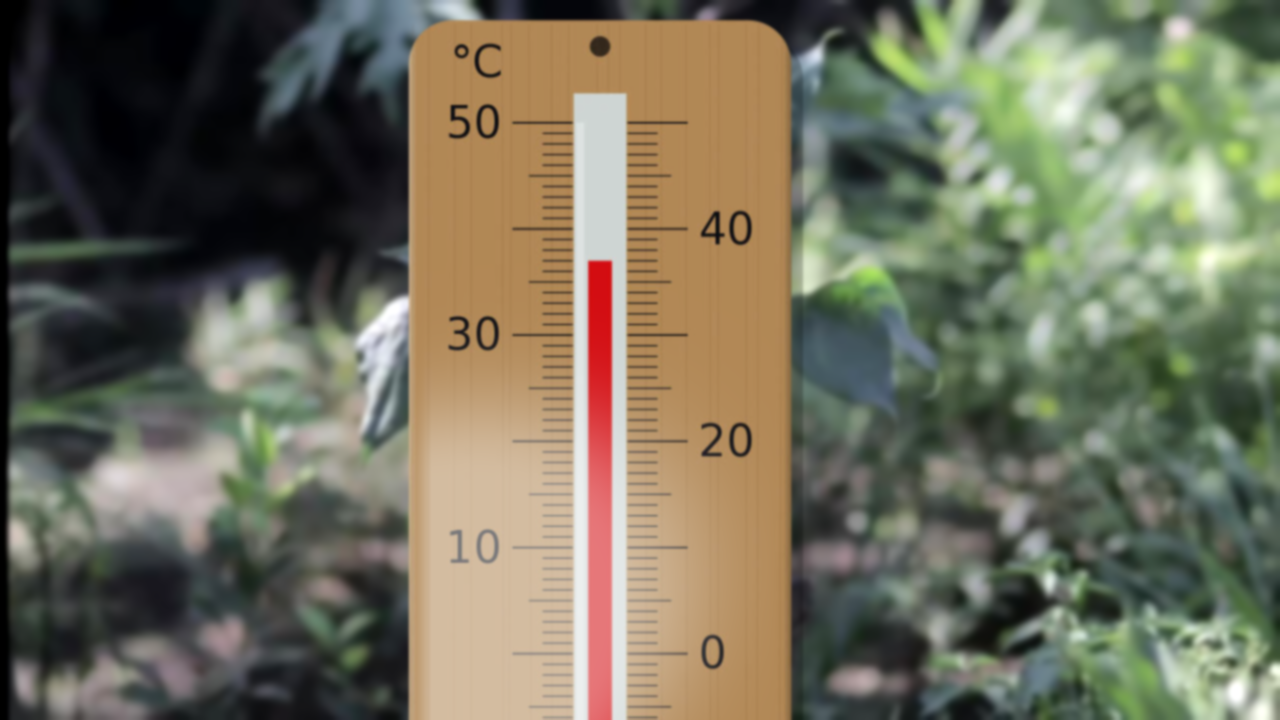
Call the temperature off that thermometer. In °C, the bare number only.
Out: 37
